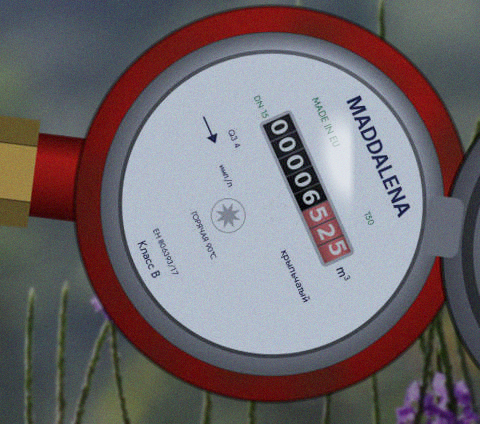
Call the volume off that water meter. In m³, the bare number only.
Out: 6.525
